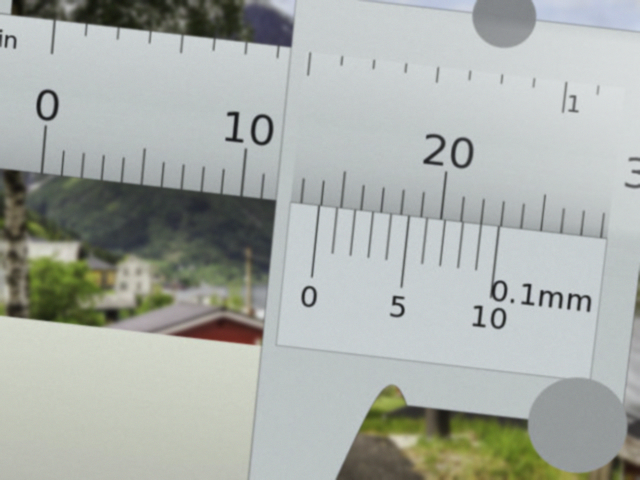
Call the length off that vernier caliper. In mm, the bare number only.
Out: 13.9
